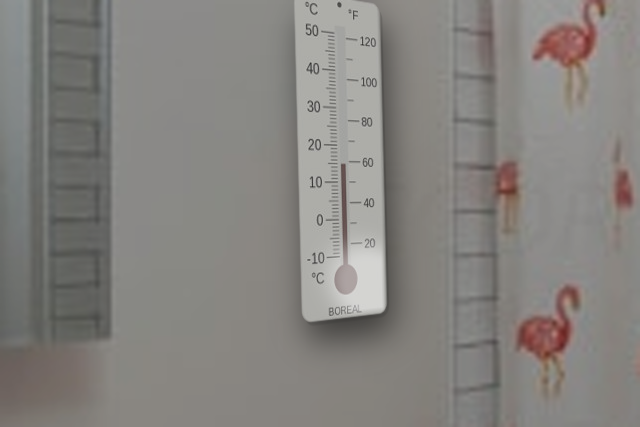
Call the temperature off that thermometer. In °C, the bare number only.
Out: 15
